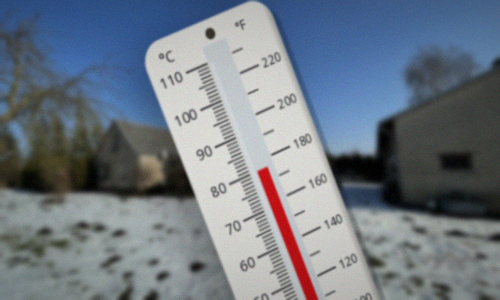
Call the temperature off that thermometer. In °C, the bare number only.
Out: 80
